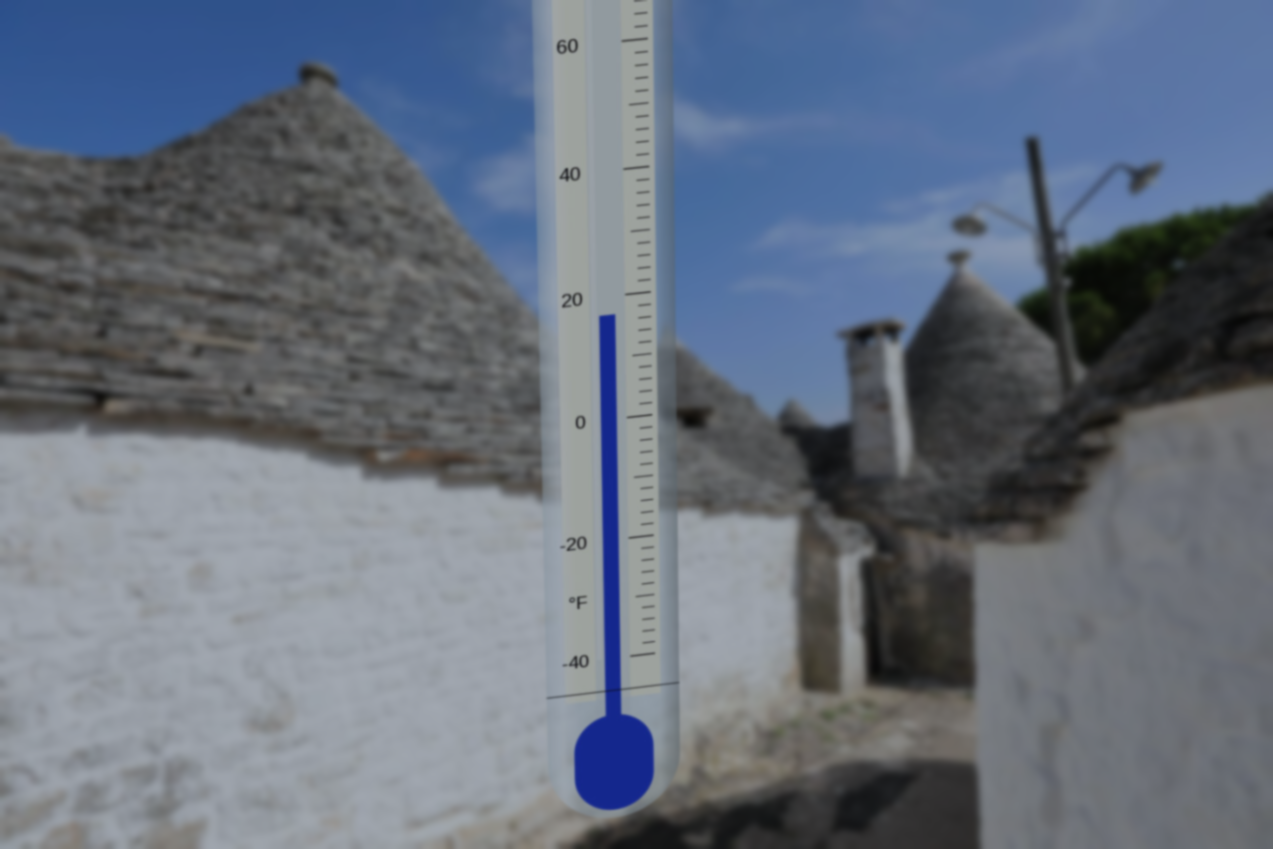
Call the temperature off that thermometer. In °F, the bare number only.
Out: 17
